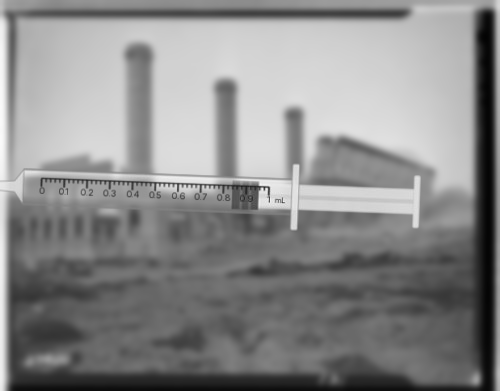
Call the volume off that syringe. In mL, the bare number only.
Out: 0.84
